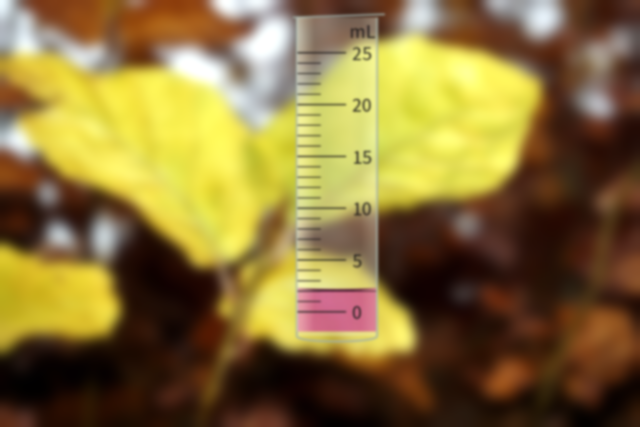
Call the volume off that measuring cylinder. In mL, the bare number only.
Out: 2
